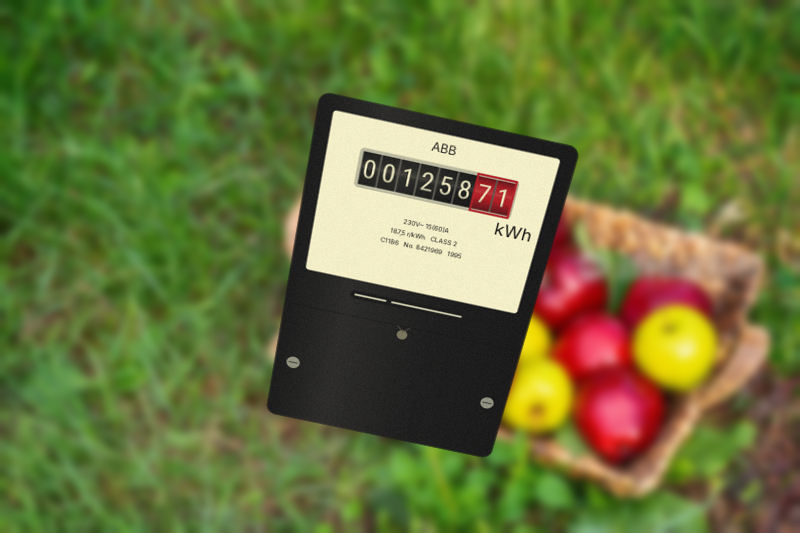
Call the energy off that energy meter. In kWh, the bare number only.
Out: 1258.71
